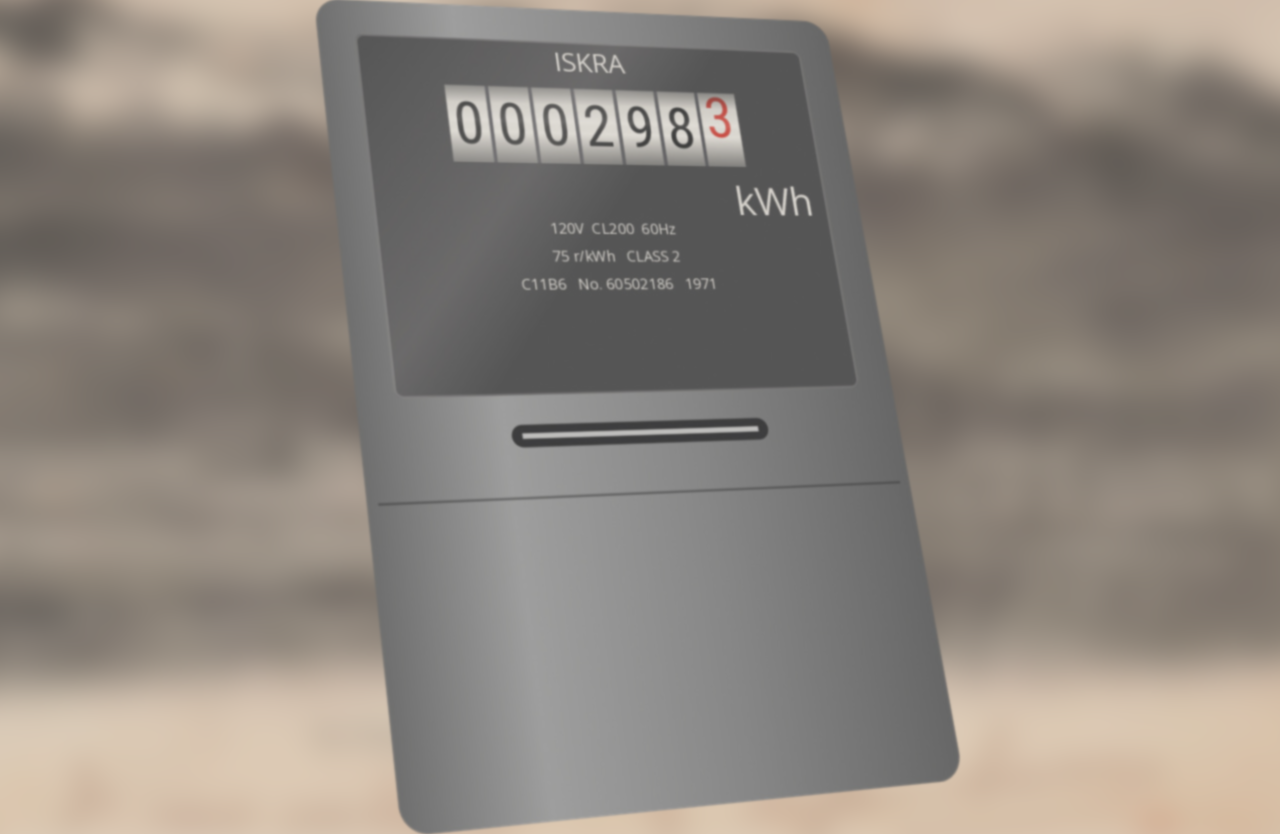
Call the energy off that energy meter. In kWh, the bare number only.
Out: 298.3
